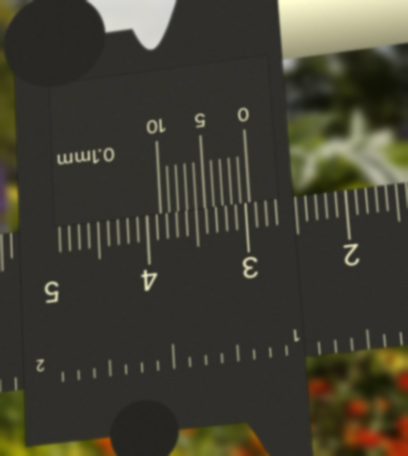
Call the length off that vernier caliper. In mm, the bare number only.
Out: 29.6
